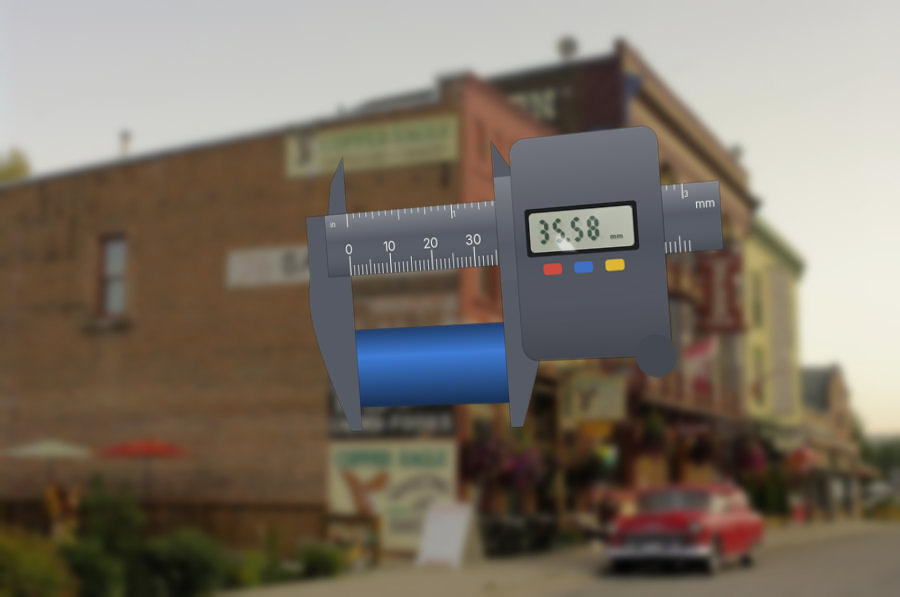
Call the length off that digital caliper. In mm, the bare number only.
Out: 35.58
